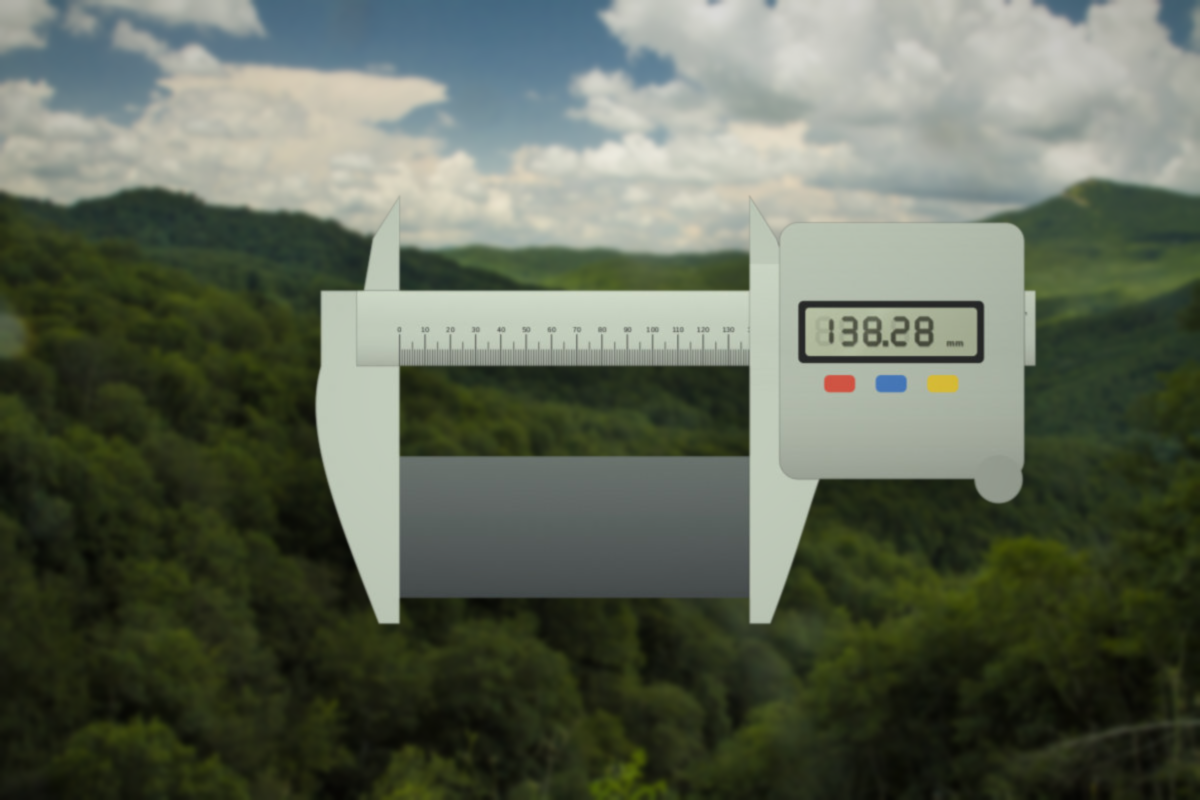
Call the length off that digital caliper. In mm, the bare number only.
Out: 138.28
